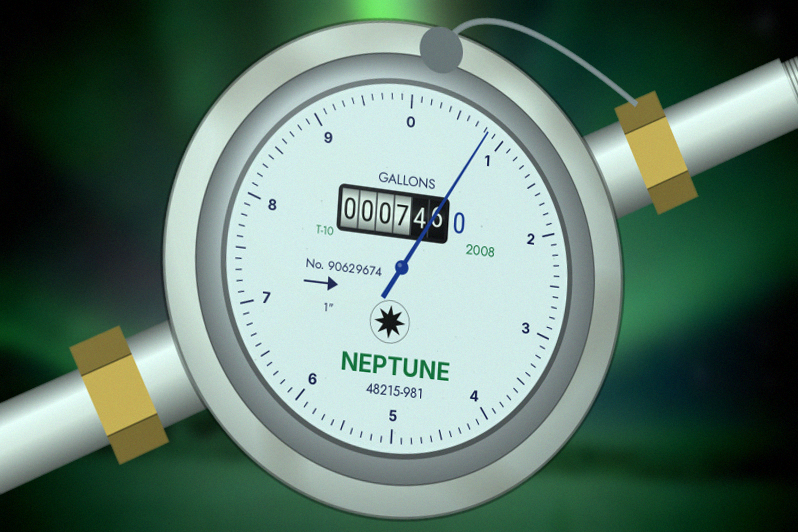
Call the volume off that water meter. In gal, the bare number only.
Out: 7460.8
